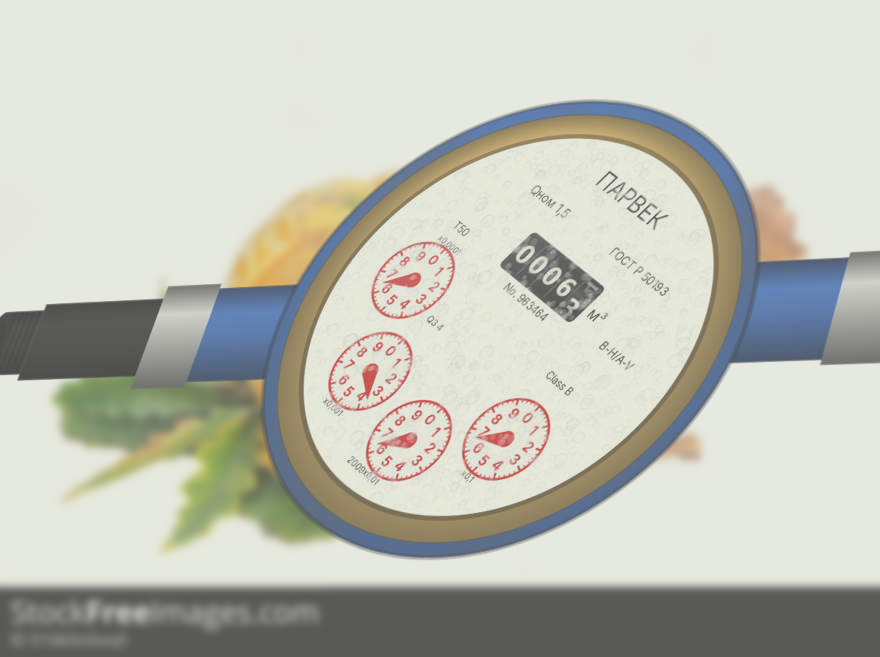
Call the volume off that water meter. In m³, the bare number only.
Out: 62.6636
